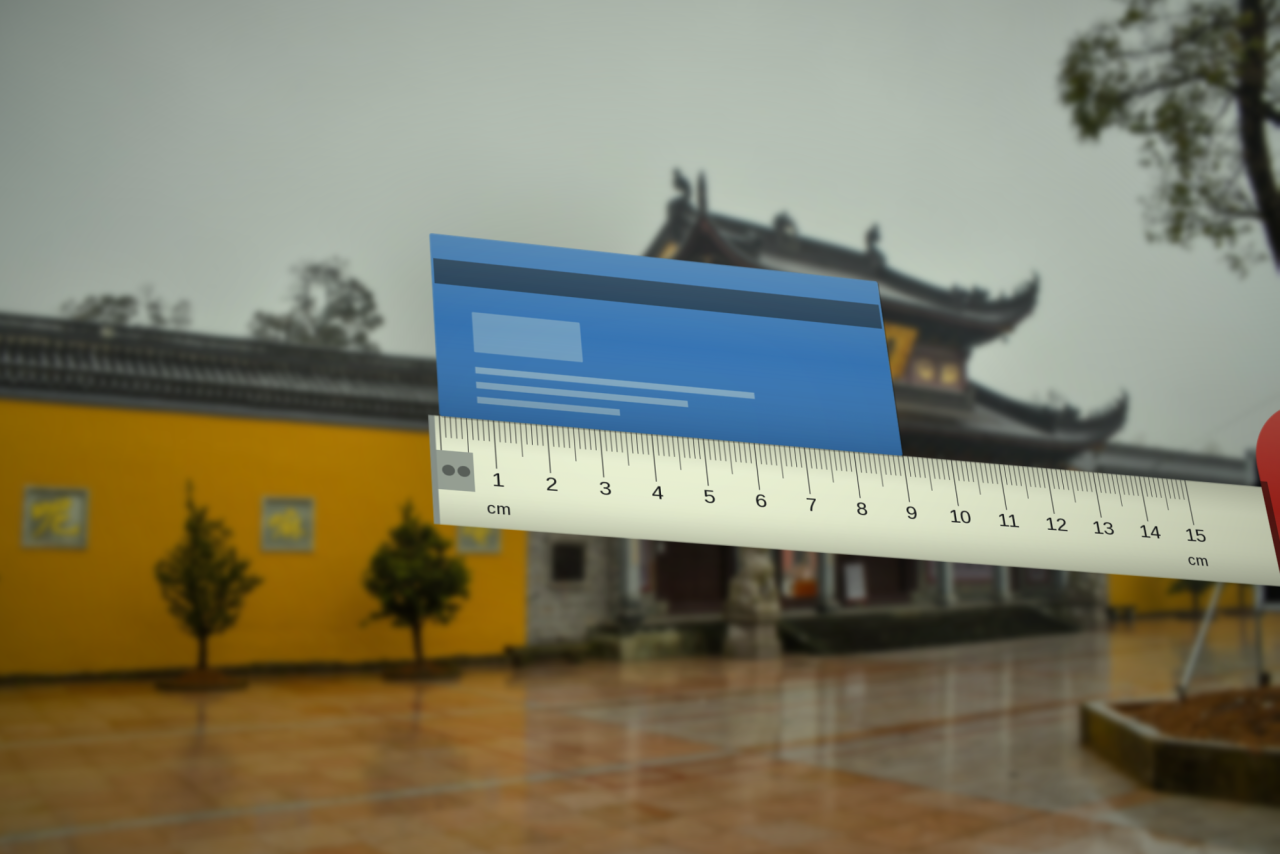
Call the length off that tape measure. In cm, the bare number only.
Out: 9
